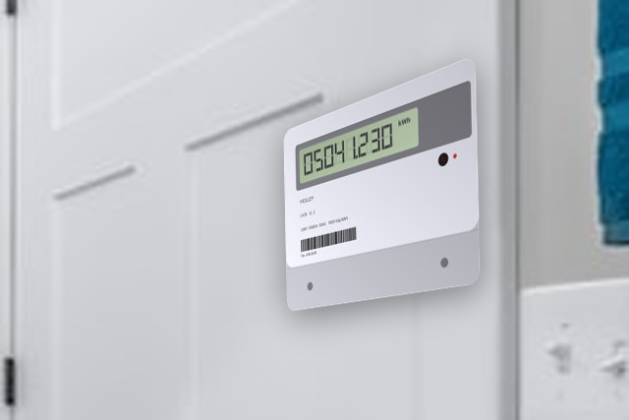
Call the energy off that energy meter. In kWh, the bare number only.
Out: 5041.230
